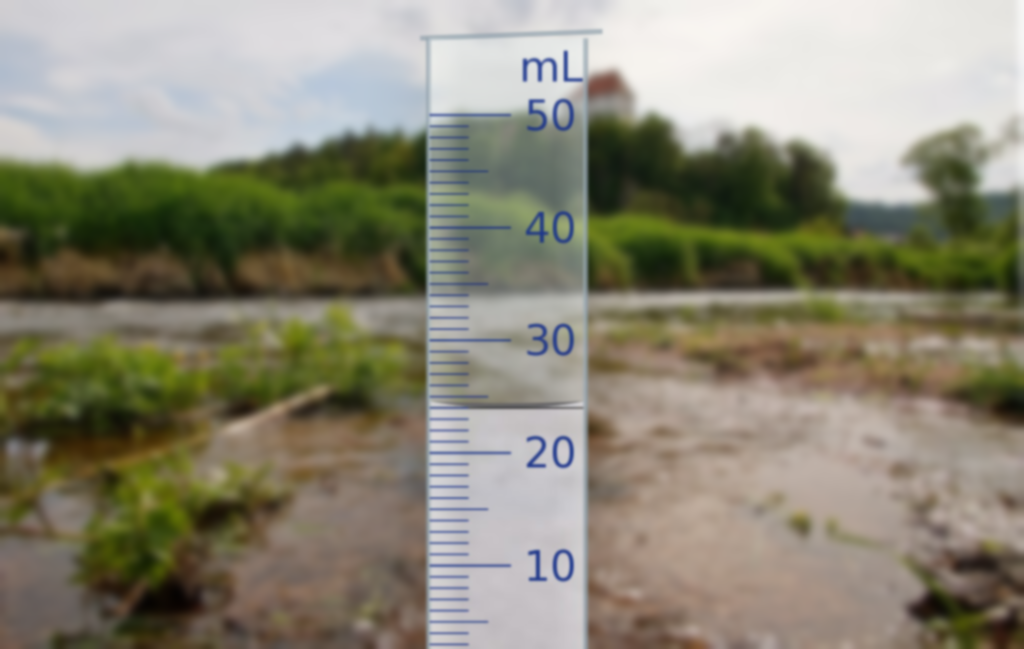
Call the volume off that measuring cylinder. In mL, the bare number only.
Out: 24
